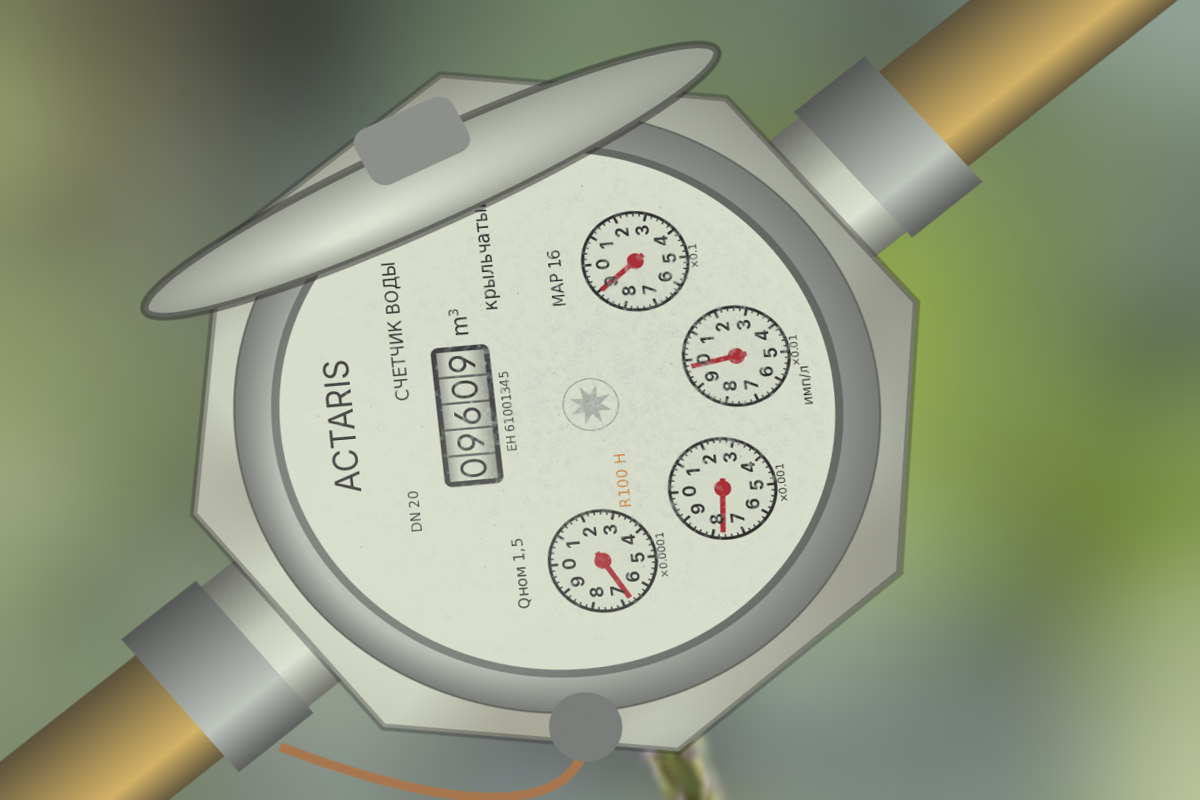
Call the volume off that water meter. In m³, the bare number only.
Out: 9609.8976
